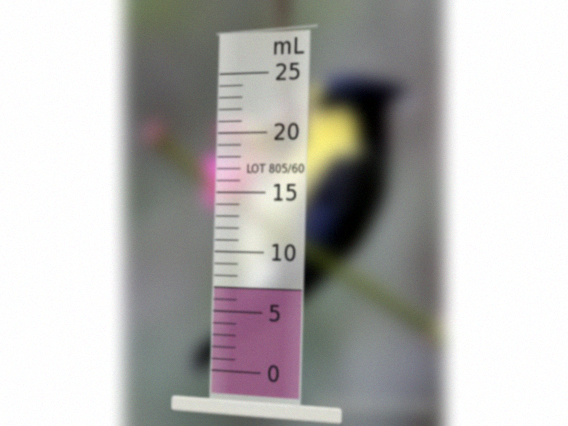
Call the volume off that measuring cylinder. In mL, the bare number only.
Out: 7
